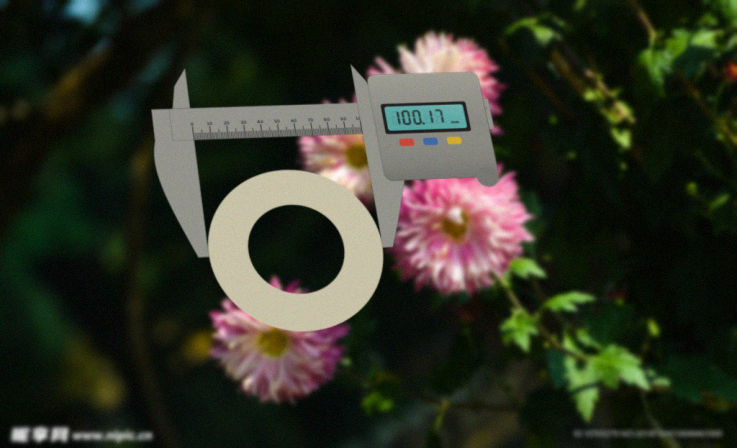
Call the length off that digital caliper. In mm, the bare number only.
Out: 100.17
